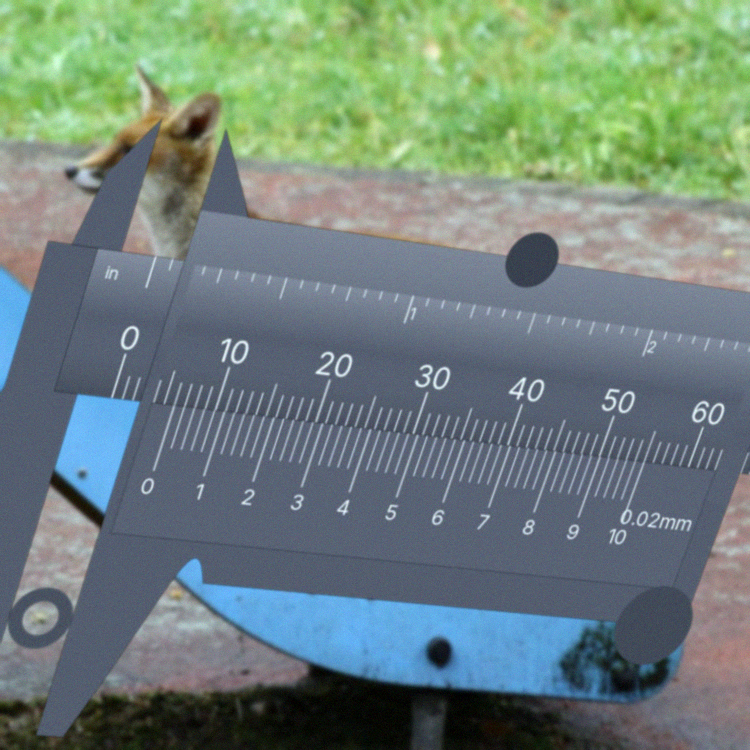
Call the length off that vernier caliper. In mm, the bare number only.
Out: 6.0
